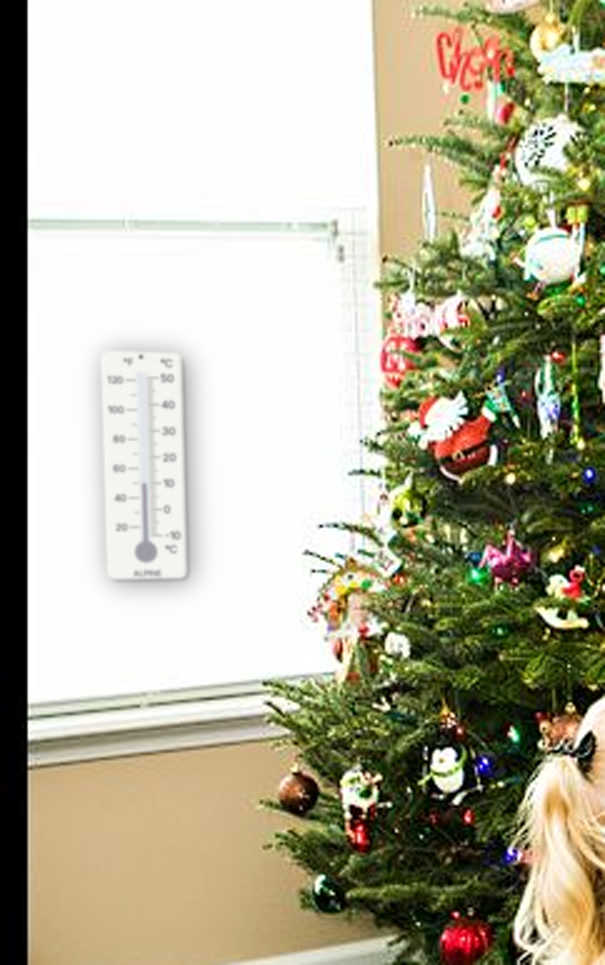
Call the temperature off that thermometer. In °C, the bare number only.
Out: 10
